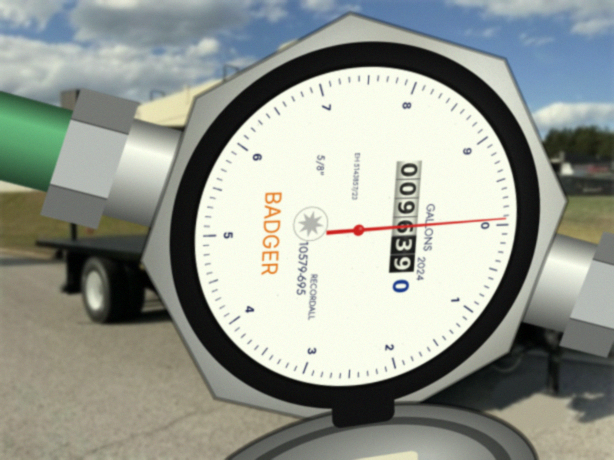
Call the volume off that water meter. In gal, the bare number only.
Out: 96389.9
